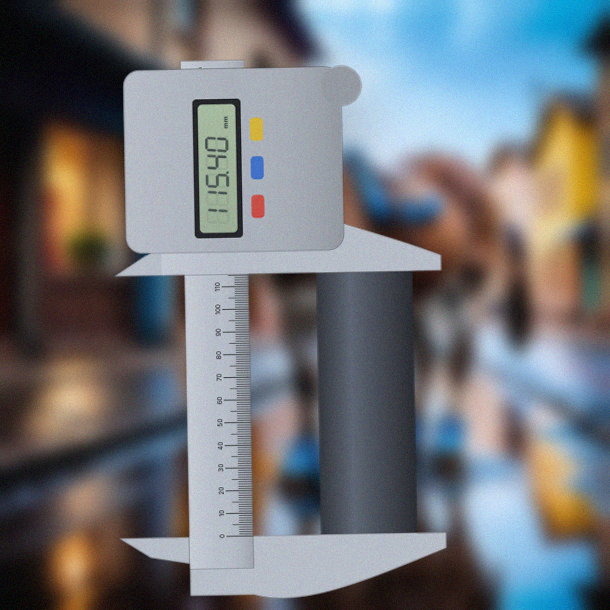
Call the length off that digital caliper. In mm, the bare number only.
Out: 115.40
